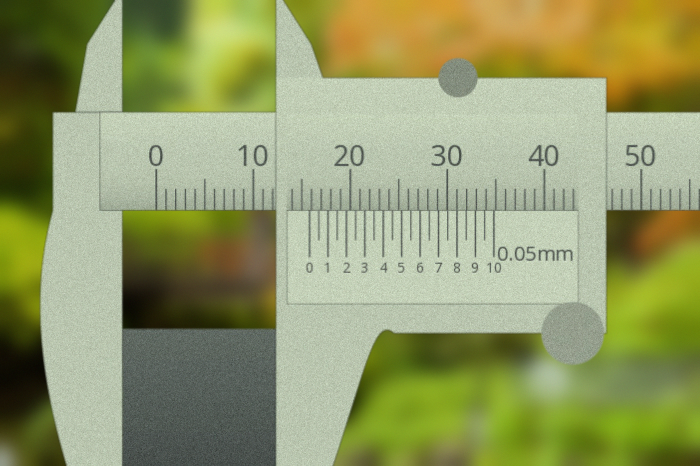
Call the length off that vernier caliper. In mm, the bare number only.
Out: 15.8
